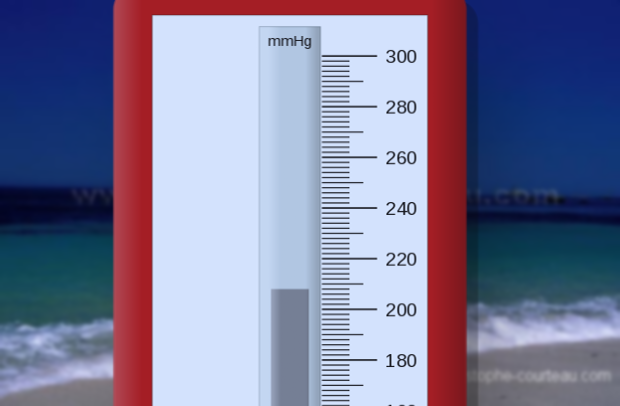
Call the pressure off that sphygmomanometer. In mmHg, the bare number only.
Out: 208
